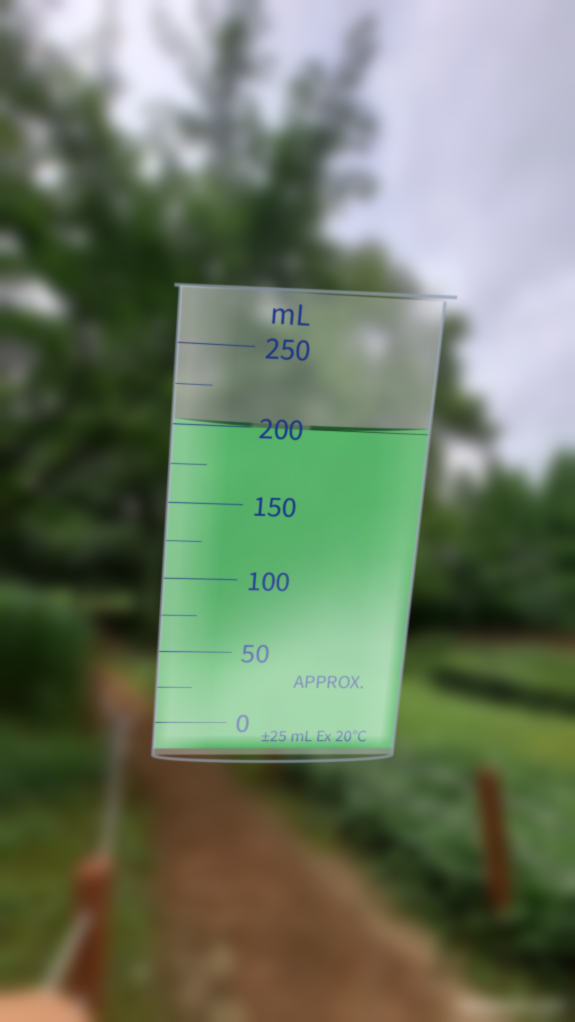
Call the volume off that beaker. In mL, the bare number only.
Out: 200
